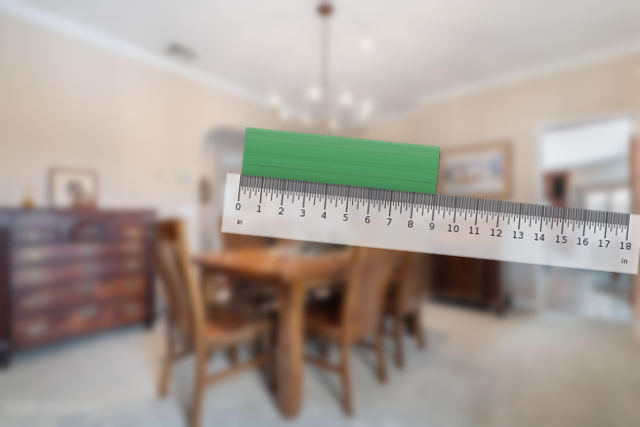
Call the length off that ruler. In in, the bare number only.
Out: 9
